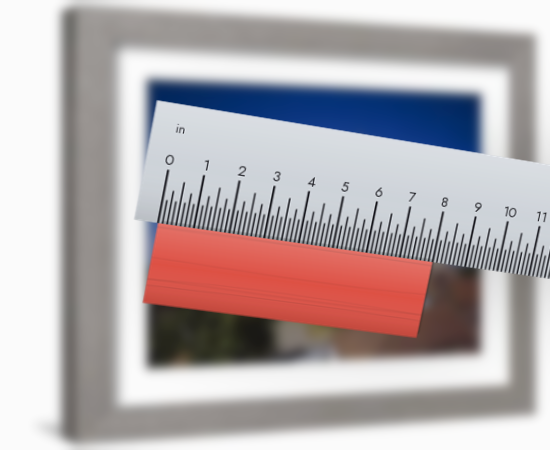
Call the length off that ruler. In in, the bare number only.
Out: 8
